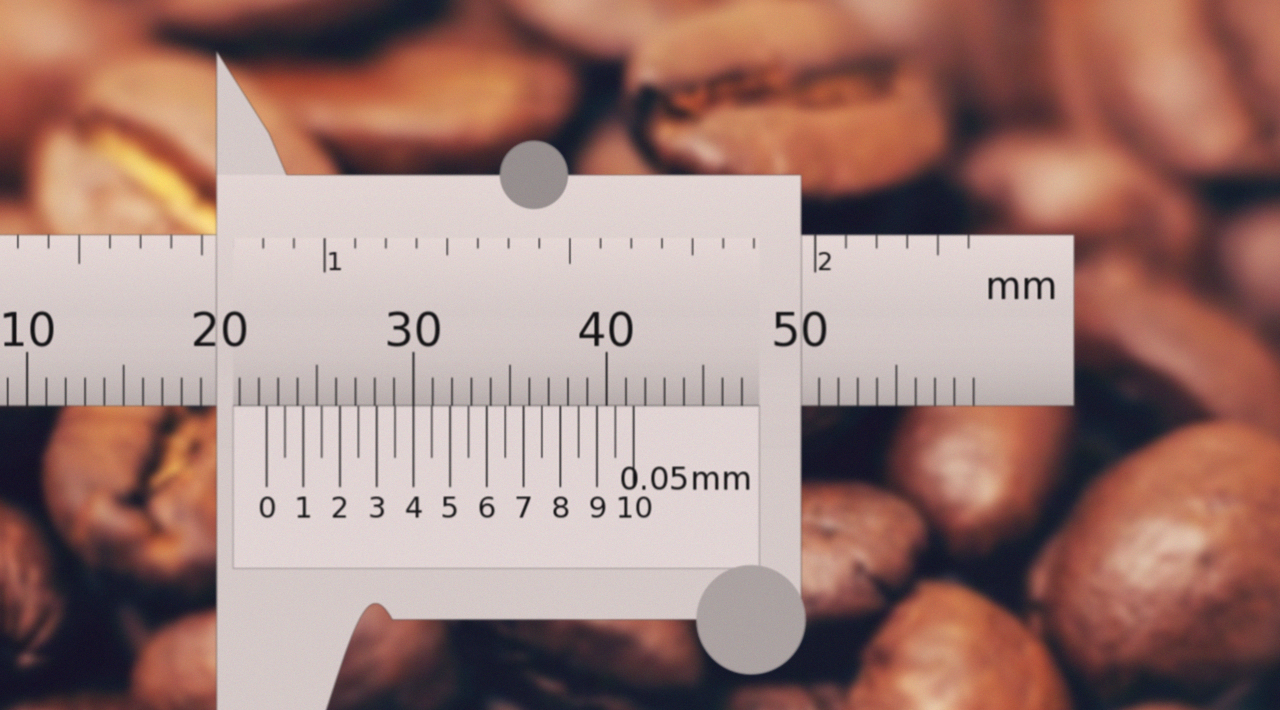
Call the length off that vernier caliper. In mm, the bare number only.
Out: 22.4
